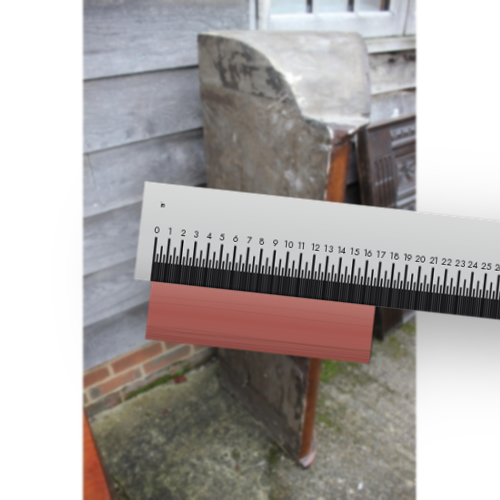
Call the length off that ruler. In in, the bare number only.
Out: 17
